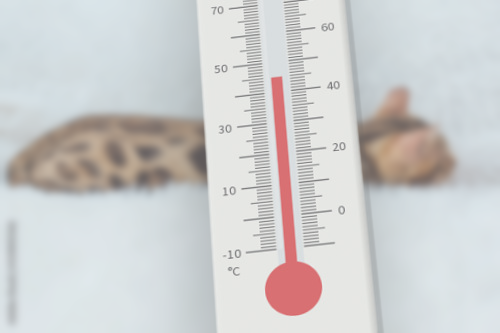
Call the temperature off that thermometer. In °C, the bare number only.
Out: 45
